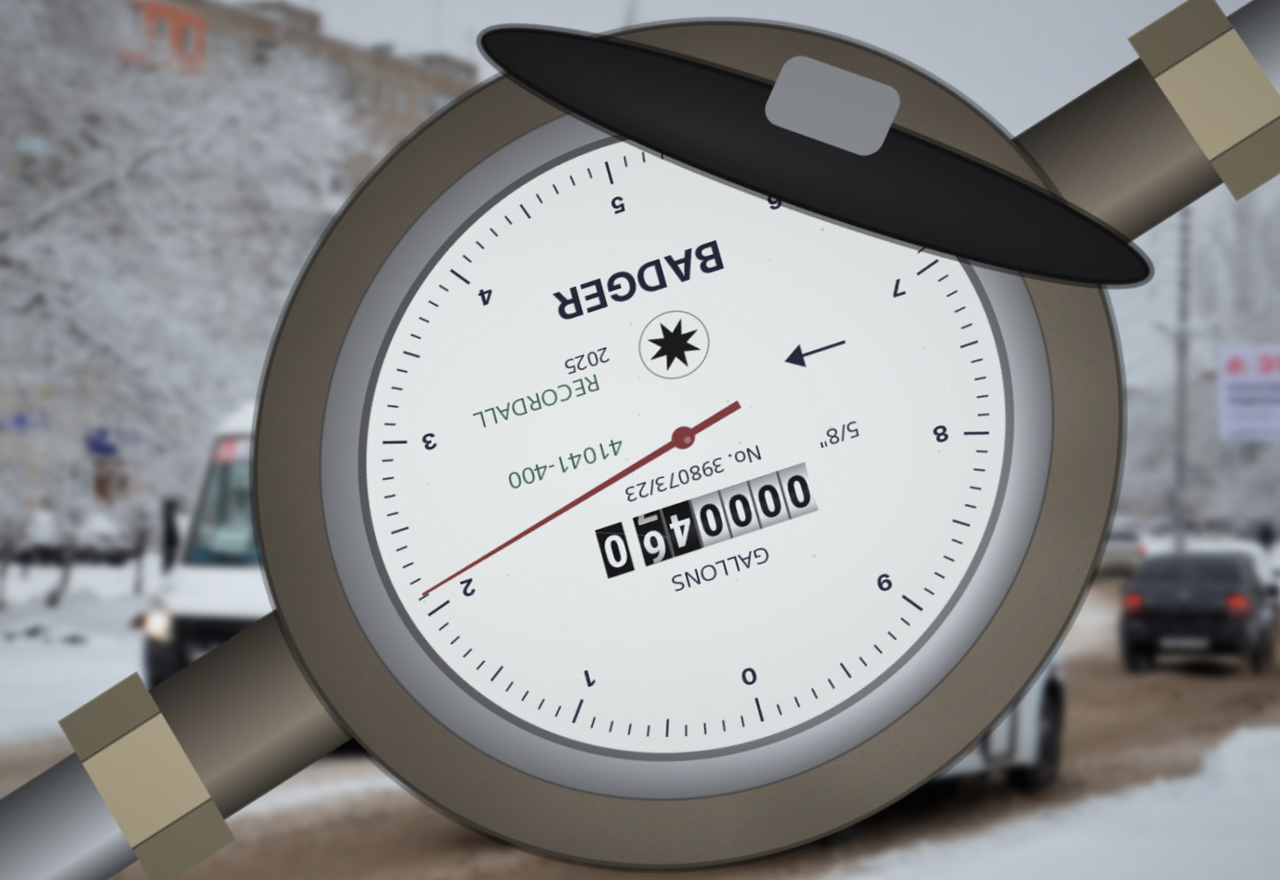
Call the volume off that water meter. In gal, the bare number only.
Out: 462.1
